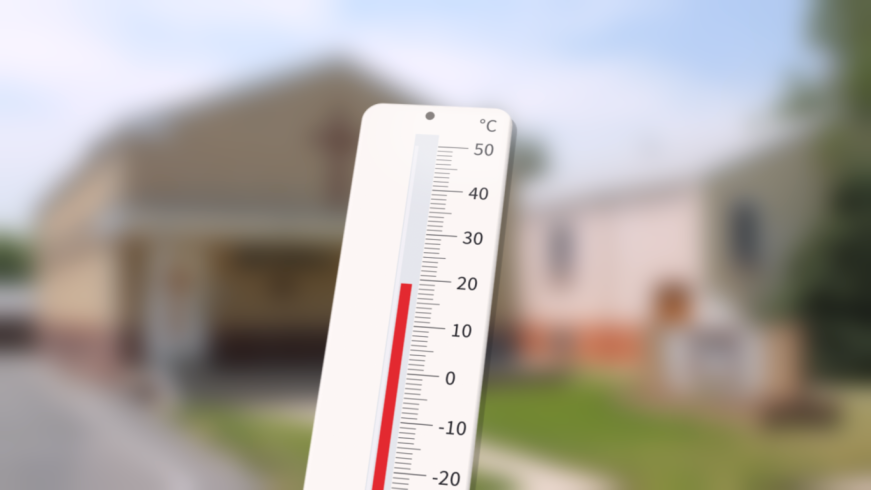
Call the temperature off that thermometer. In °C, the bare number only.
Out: 19
